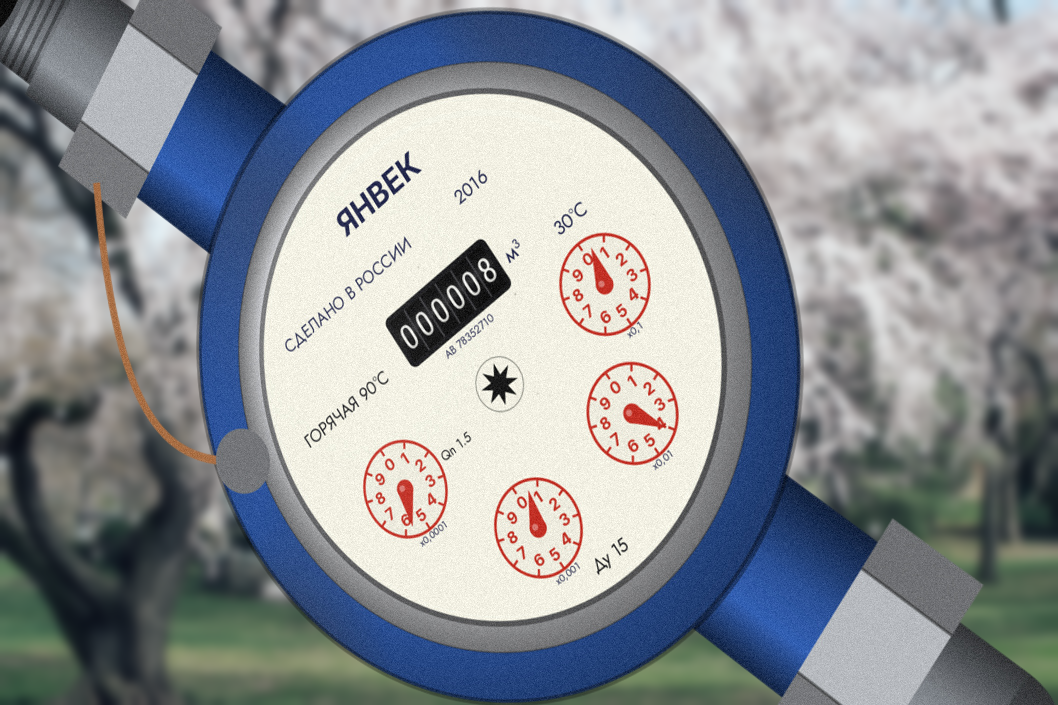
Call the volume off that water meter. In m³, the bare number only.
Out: 8.0405
